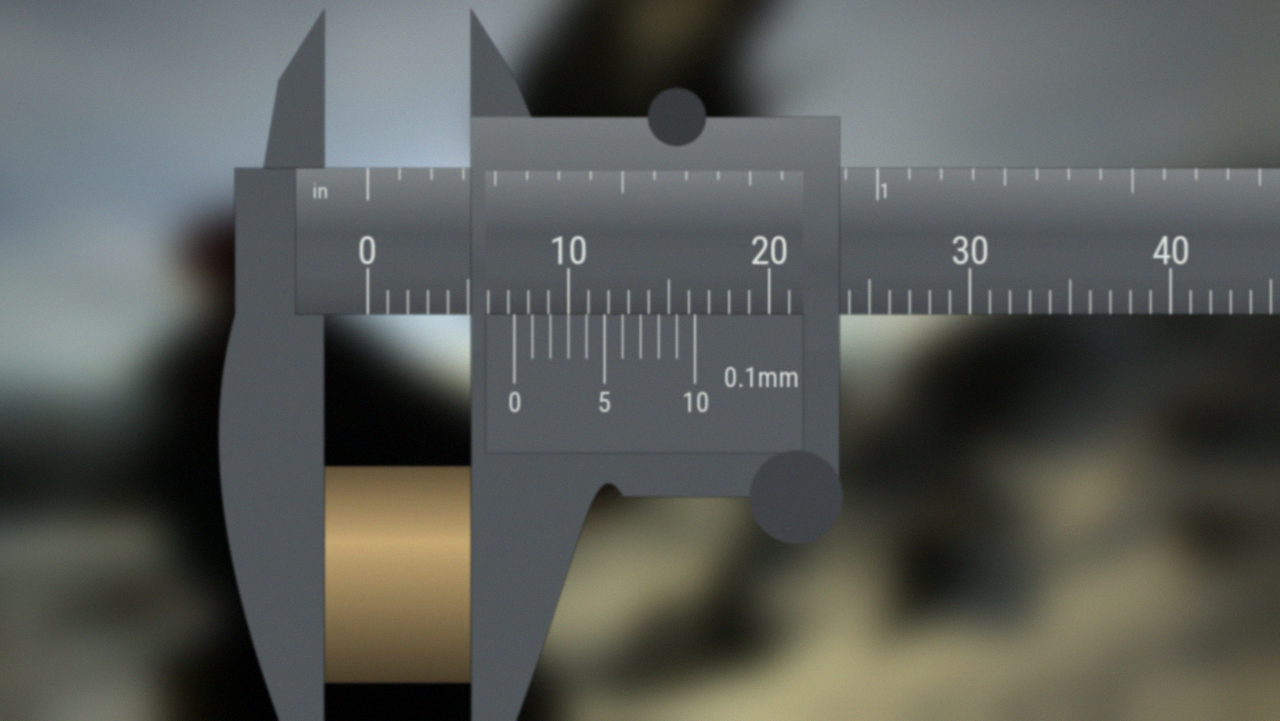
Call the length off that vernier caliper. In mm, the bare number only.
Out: 7.3
